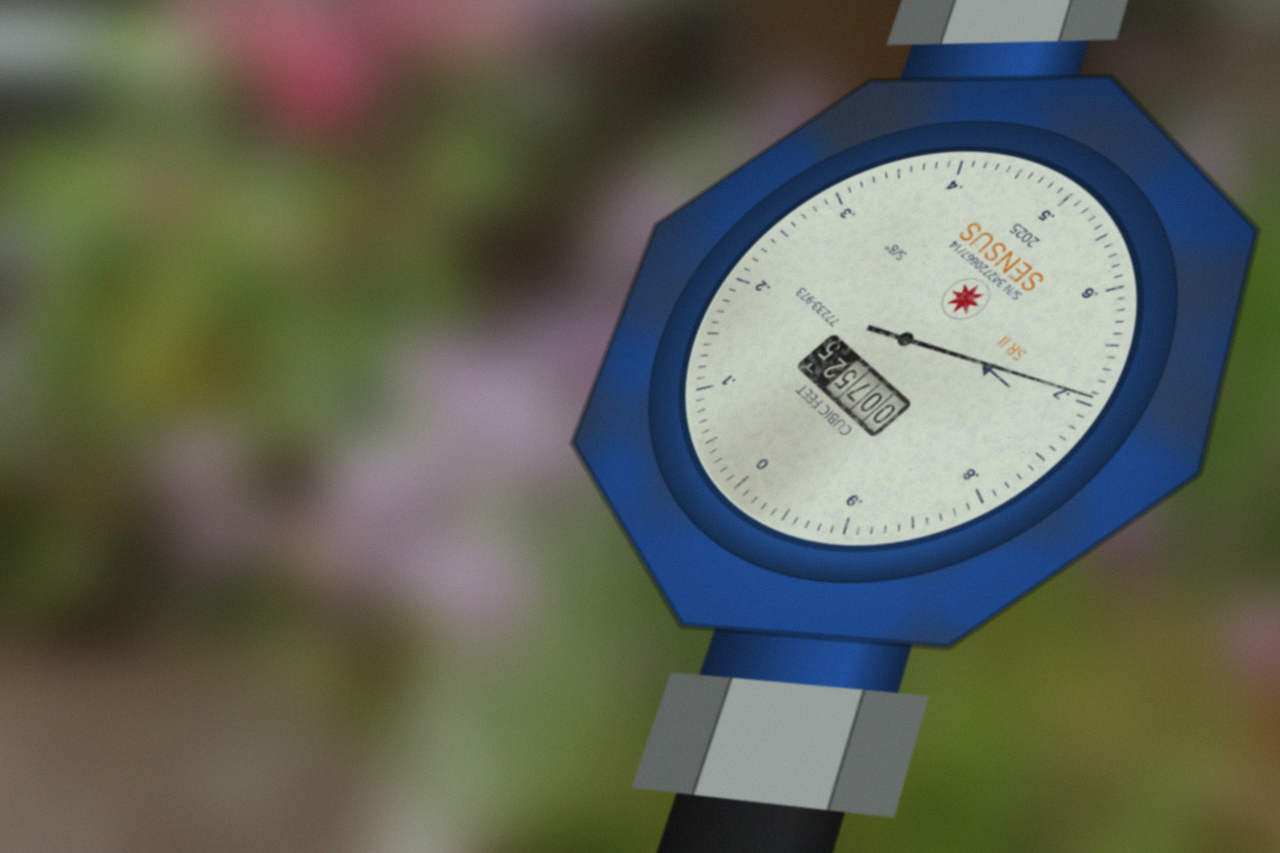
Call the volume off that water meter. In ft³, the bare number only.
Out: 7524.69
